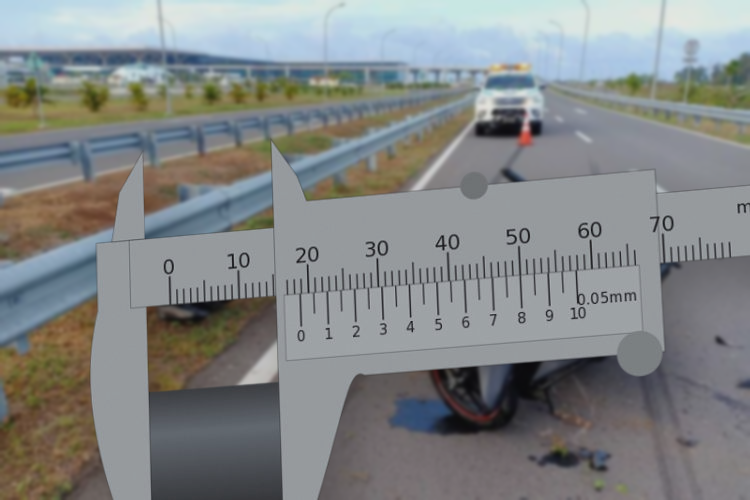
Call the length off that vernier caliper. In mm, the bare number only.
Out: 18.8
